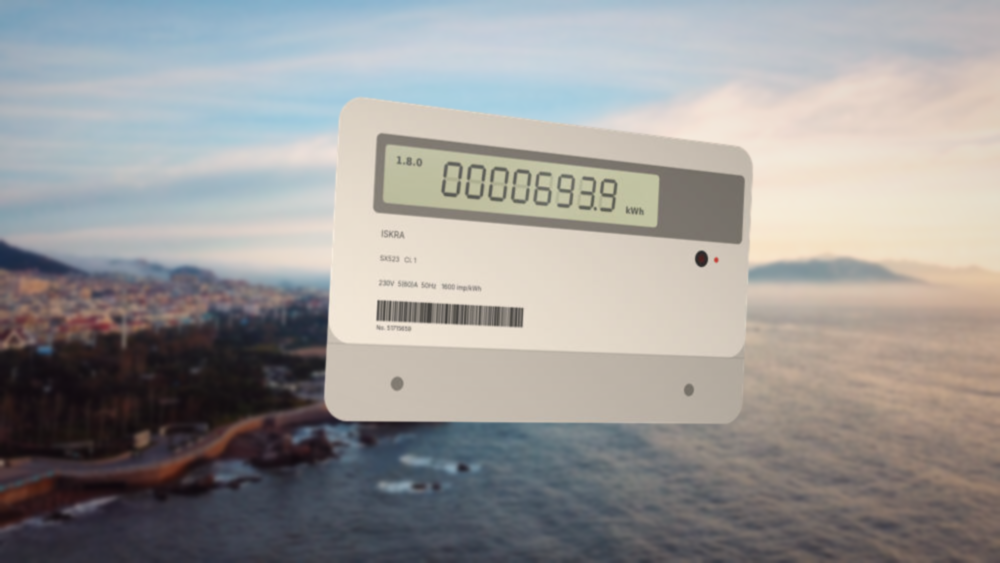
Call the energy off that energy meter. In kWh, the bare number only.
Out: 693.9
